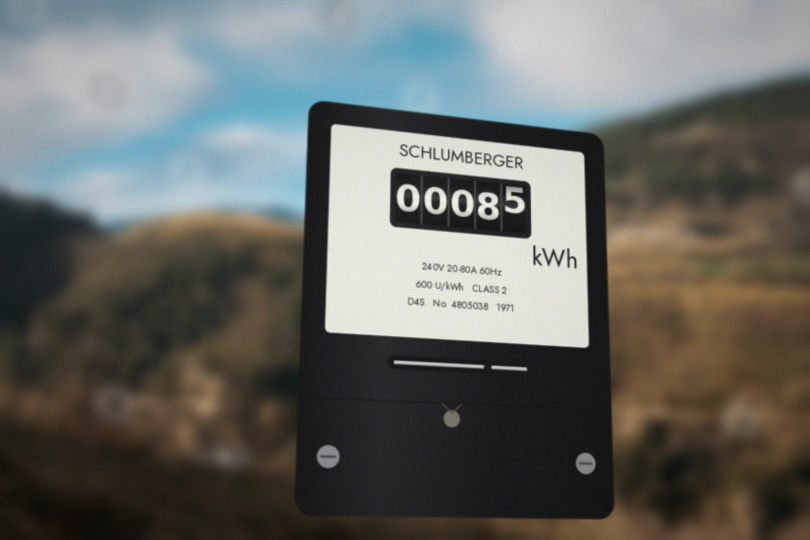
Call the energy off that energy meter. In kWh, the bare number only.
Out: 85
